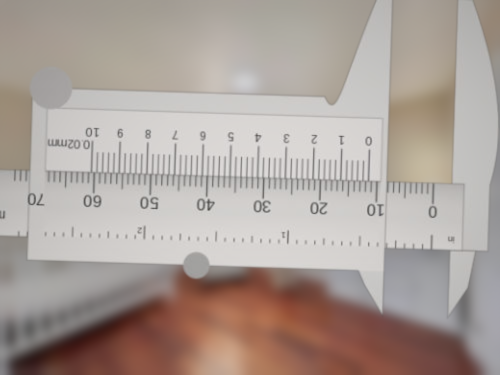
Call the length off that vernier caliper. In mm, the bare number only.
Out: 11.5
